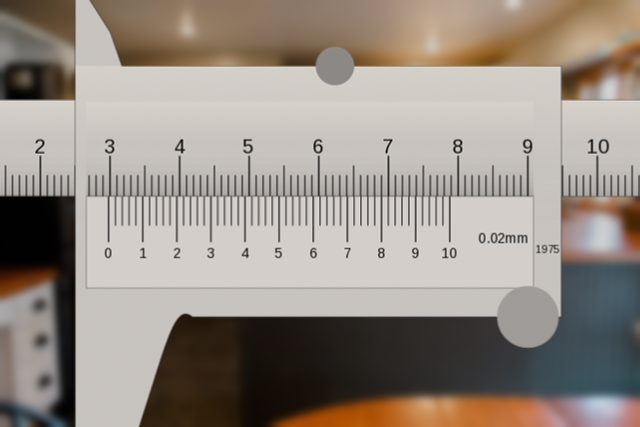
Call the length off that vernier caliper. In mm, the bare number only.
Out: 29.8
